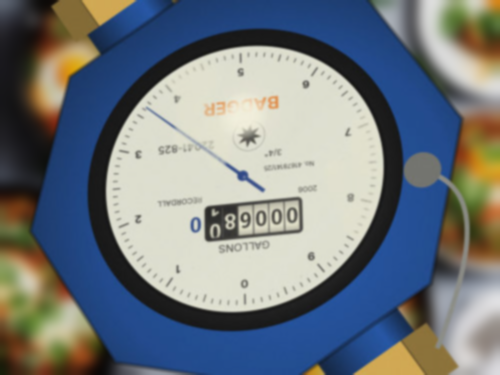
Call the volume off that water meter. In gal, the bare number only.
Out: 6803.6
